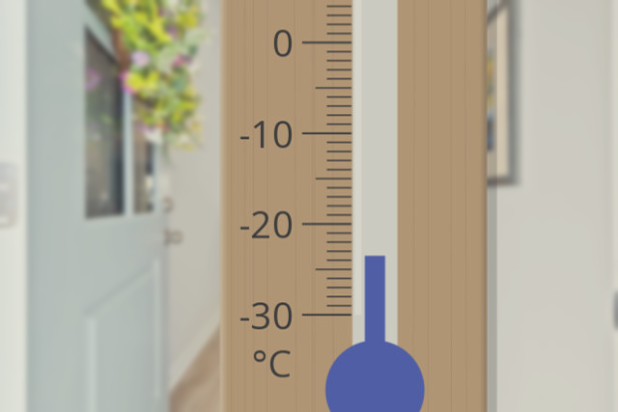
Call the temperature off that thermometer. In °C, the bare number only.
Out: -23.5
